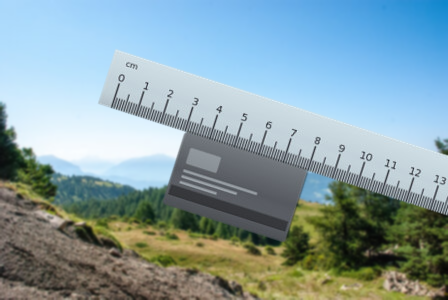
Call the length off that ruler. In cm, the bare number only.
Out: 5
